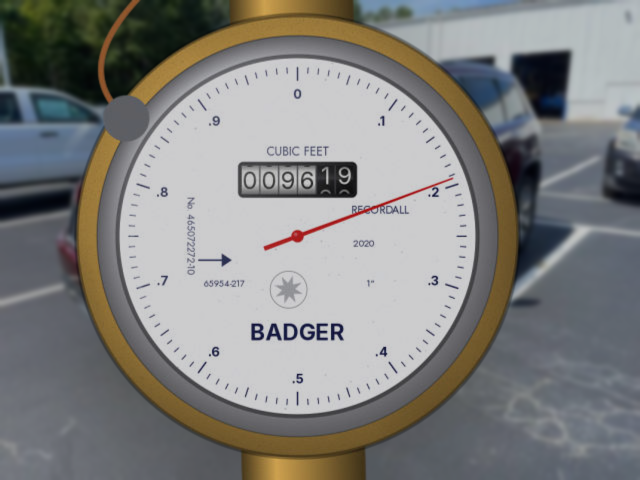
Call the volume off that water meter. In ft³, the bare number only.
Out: 9619.19
